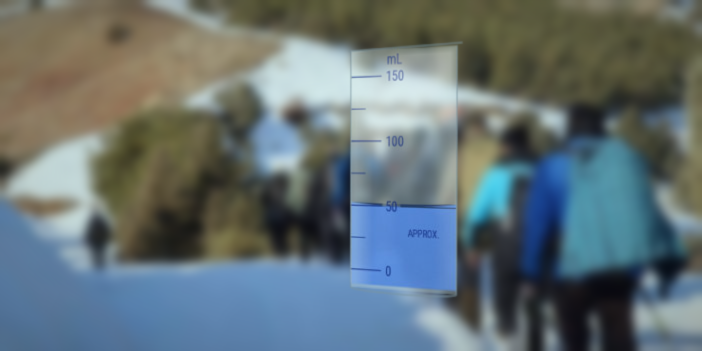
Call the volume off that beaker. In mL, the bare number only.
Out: 50
